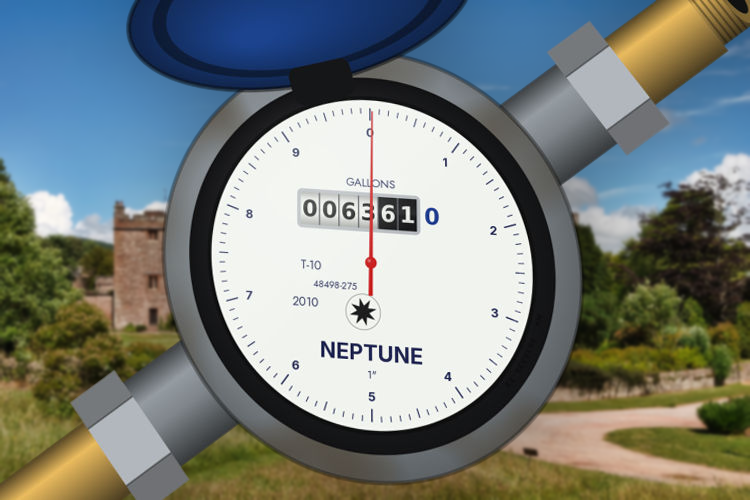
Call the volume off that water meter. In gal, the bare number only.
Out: 63610.0
